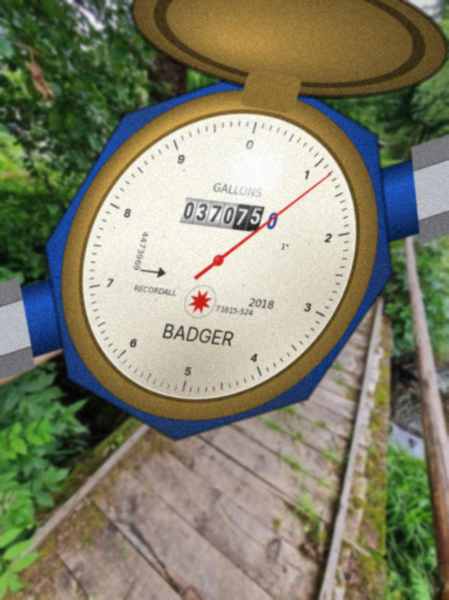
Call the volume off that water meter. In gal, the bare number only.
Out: 370751.2
